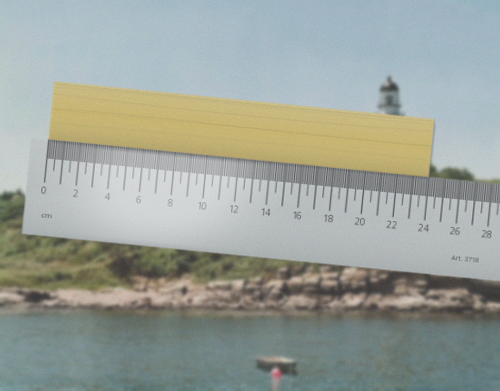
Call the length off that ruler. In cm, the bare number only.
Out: 24
